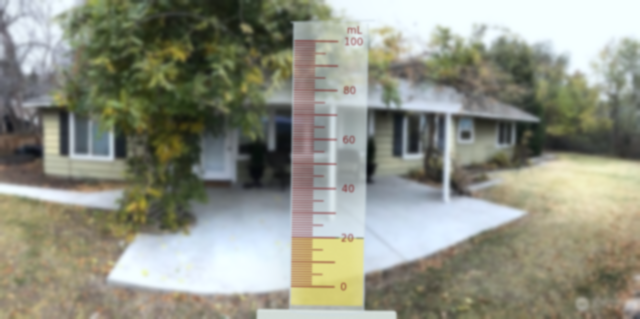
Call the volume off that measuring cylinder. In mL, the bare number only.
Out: 20
